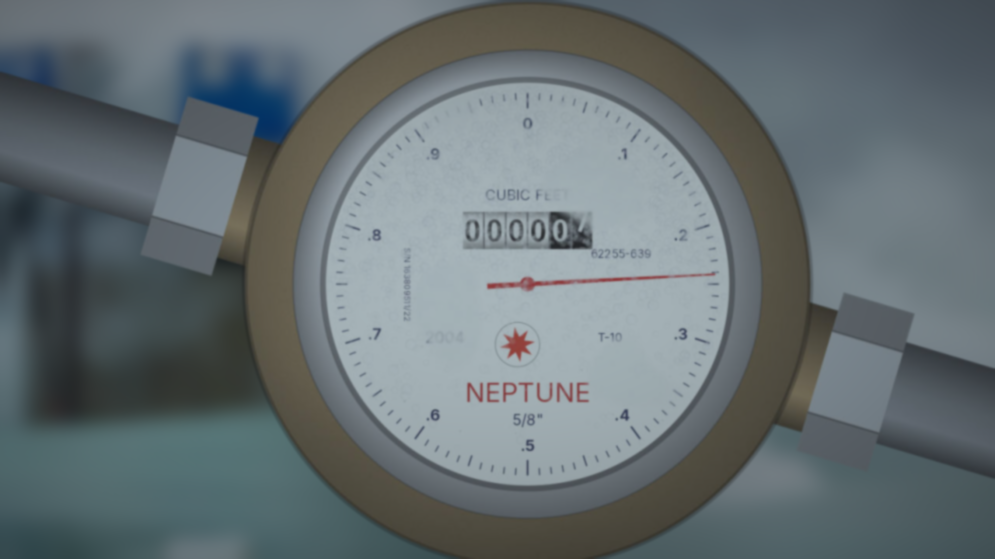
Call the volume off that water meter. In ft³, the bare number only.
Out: 7.24
